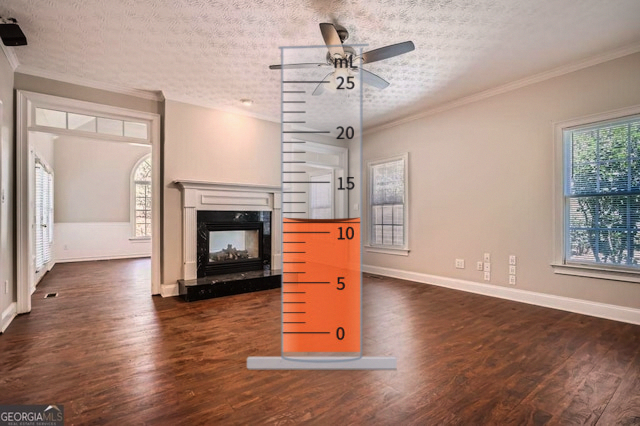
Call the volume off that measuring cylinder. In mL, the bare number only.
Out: 11
